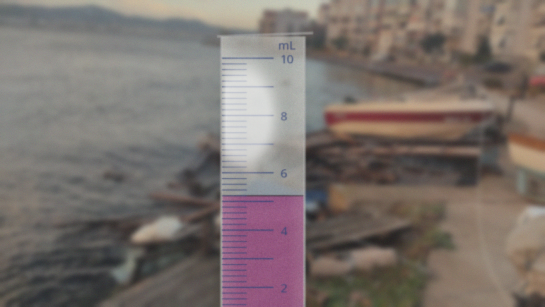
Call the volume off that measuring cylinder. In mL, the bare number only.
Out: 5.2
